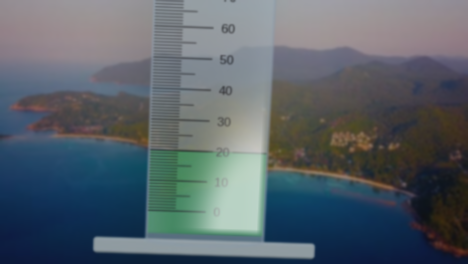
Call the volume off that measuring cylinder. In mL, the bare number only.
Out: 20
